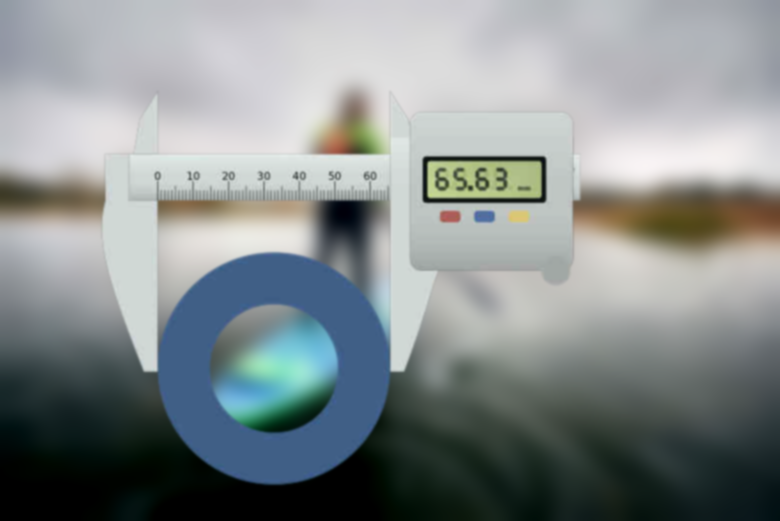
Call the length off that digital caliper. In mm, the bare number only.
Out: 65.63
